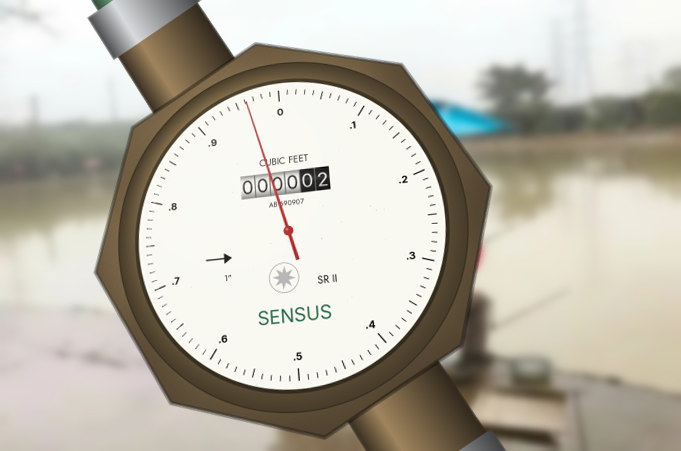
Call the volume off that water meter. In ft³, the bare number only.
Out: 1.96
